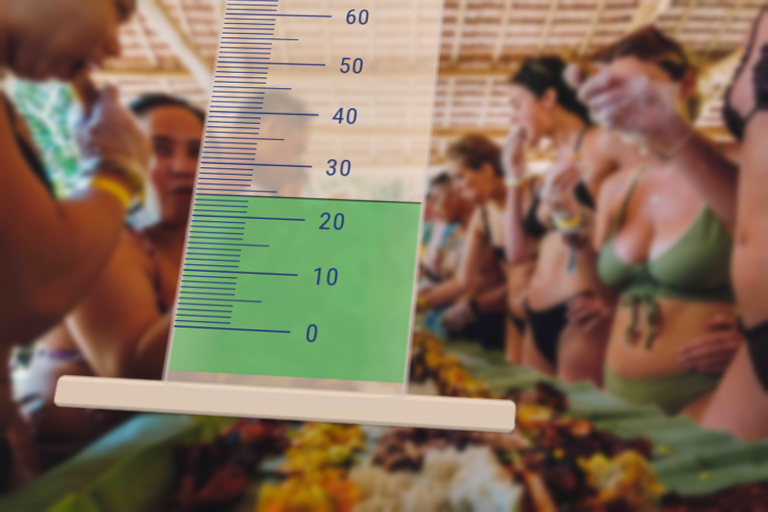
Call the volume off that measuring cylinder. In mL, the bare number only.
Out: 24
